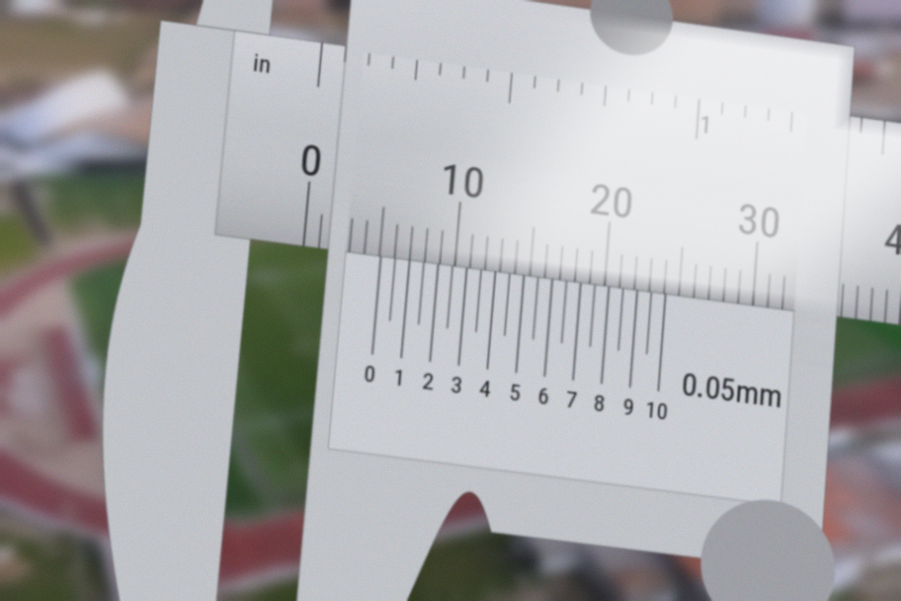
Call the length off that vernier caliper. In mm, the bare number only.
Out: 5.1
